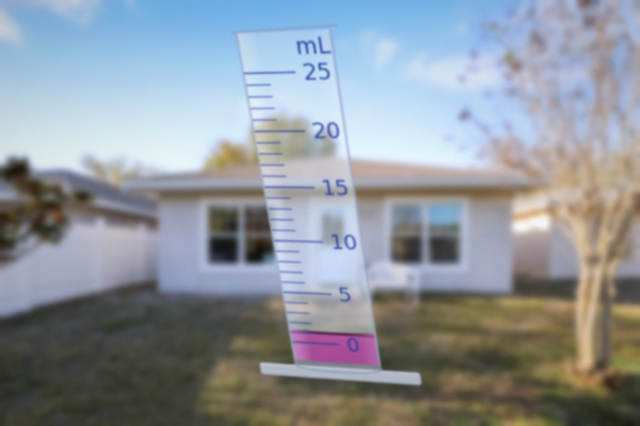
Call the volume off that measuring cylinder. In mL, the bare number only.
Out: 1
